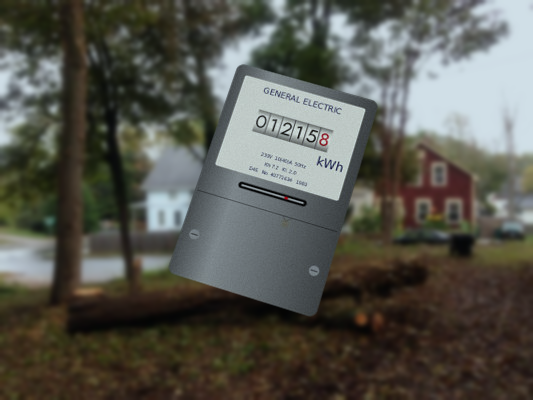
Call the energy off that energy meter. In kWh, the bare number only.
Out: 1215.8
